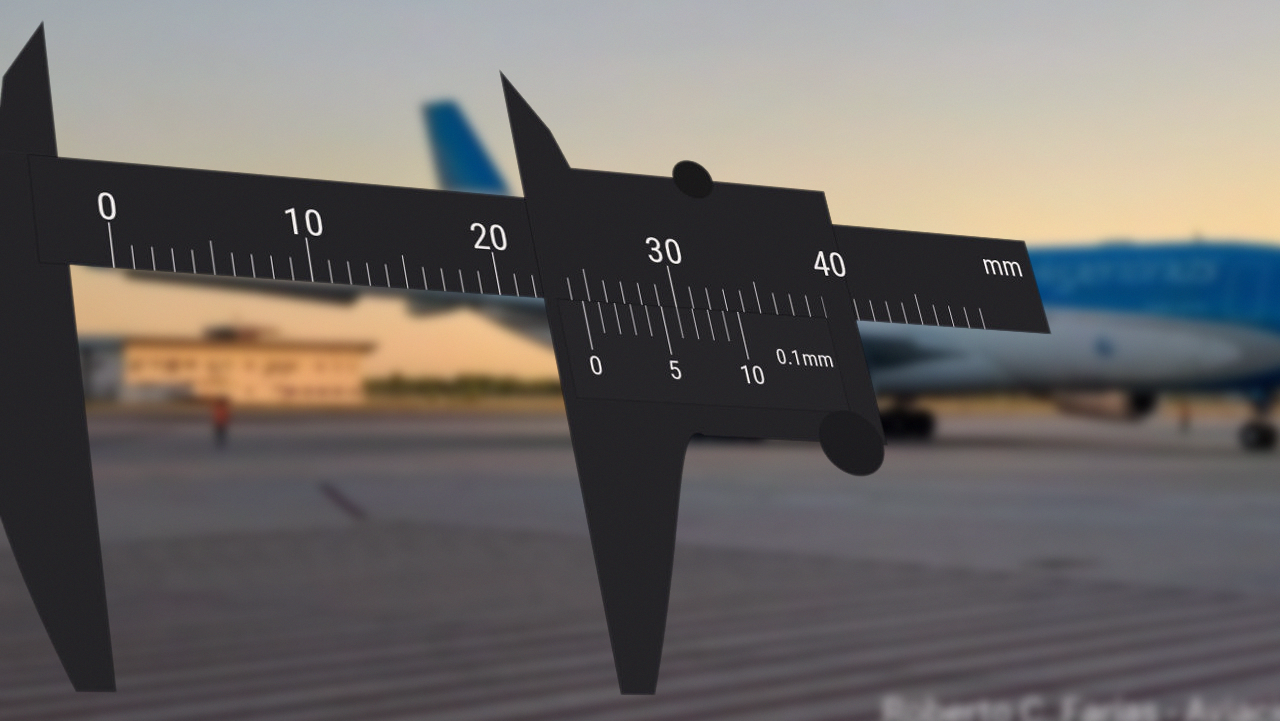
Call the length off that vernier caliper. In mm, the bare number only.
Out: 24.6
